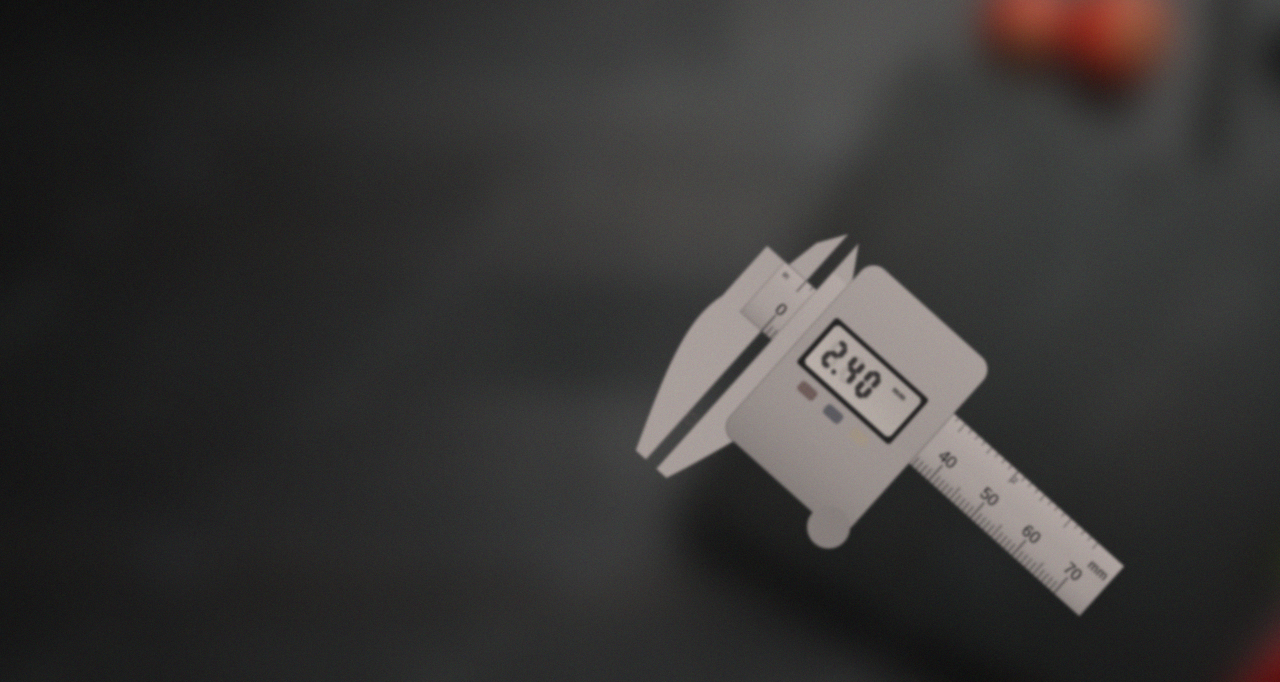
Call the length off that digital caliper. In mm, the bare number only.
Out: 2.40
